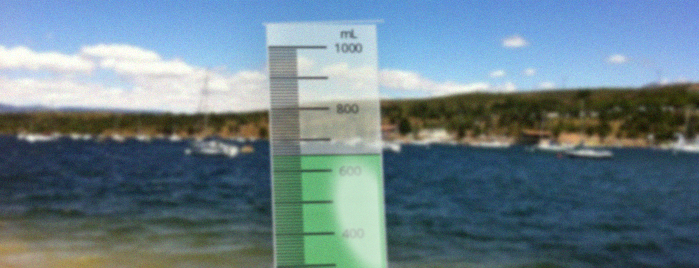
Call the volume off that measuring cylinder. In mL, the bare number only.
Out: 650
